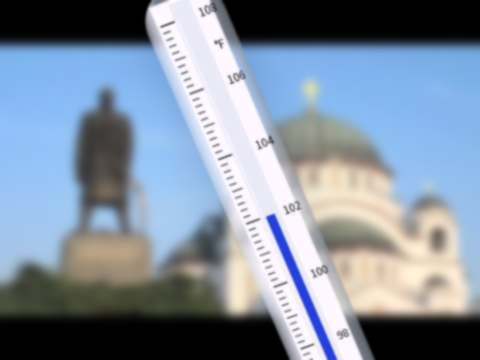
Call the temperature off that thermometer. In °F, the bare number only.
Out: 102
